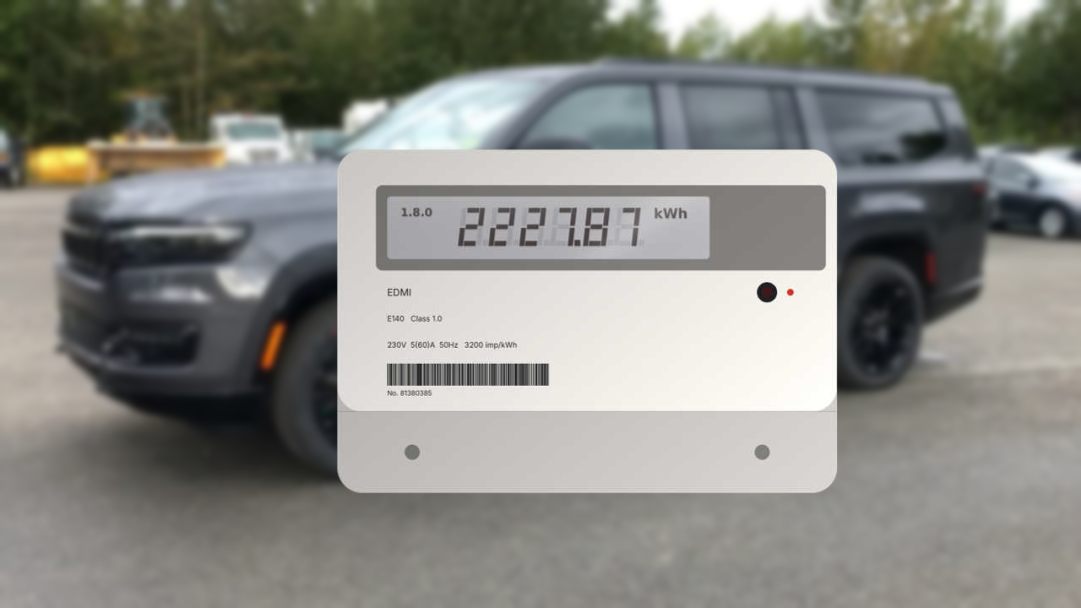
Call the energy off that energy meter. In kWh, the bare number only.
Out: 2227.87
